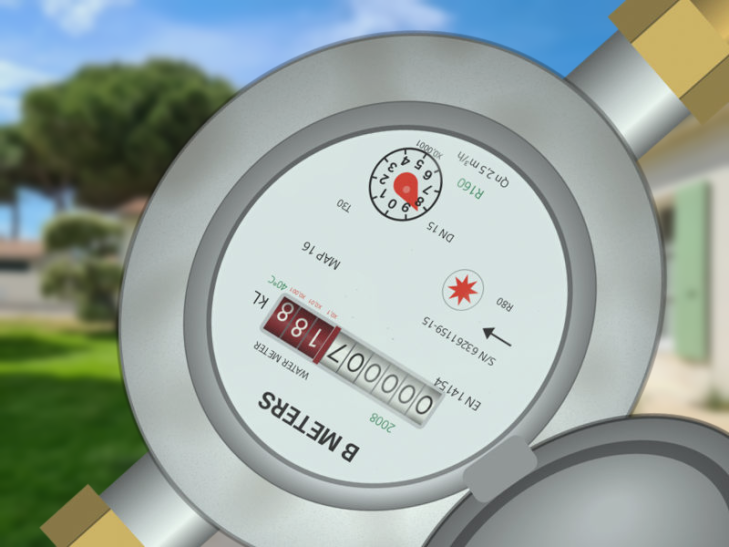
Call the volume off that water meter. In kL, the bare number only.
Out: 7.1878
